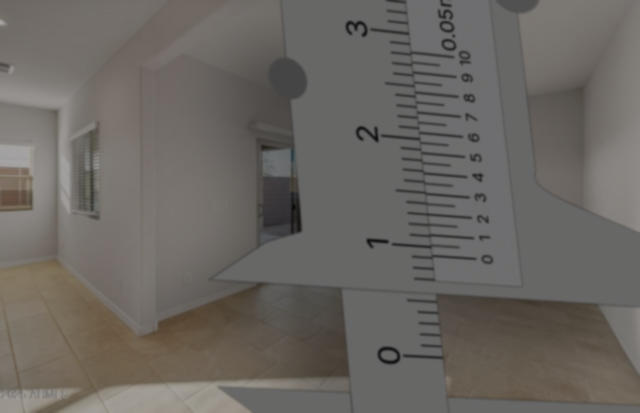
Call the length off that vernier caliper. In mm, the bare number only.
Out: 9.2
